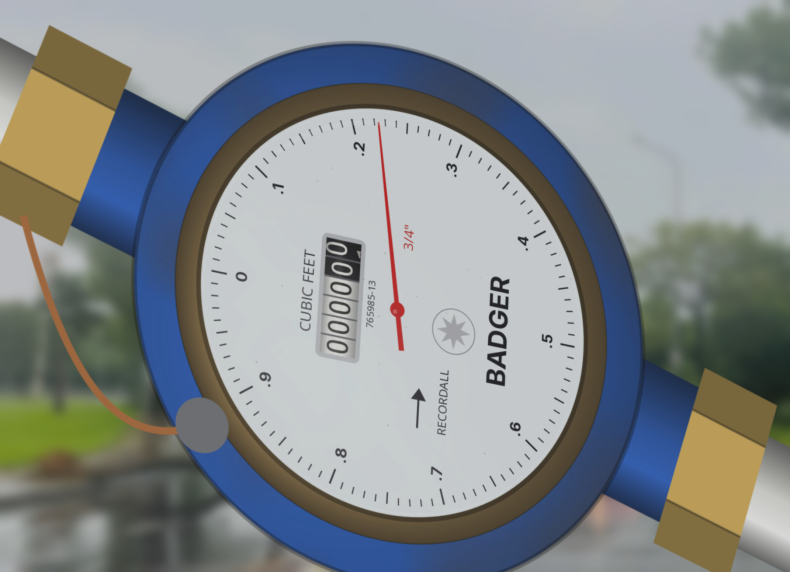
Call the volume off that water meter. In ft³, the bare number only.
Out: 0.22
